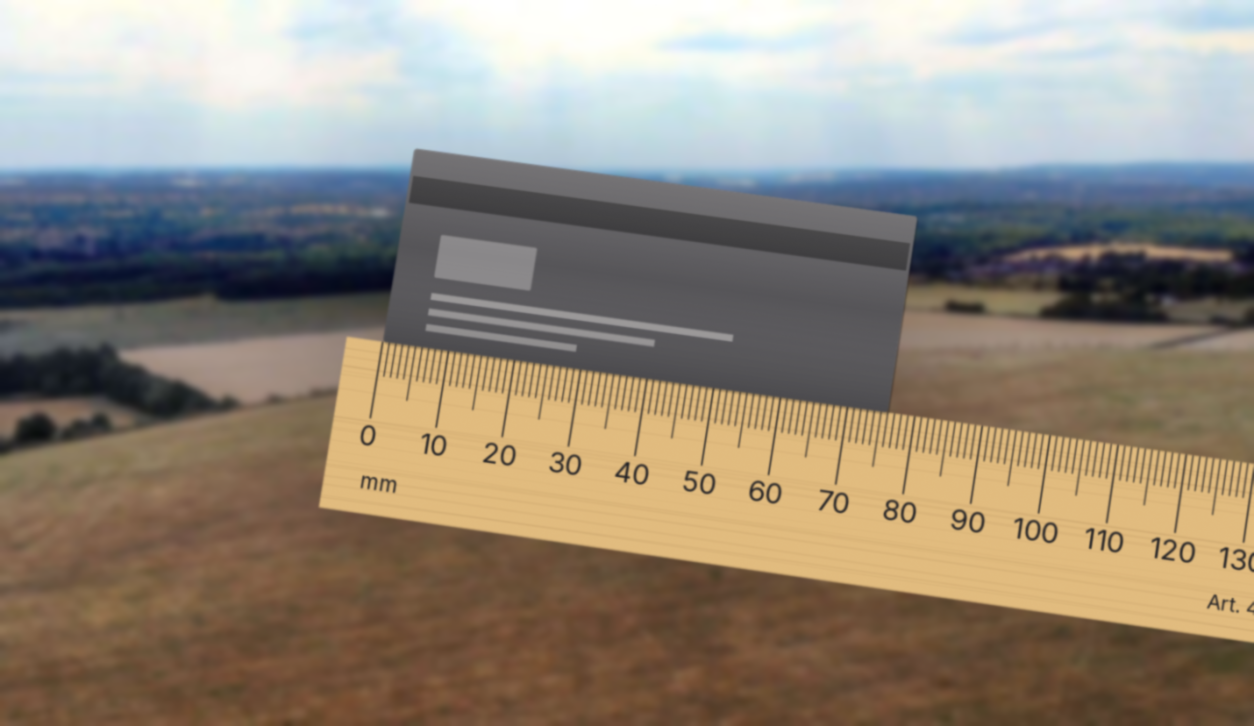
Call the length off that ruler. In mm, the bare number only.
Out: 76
